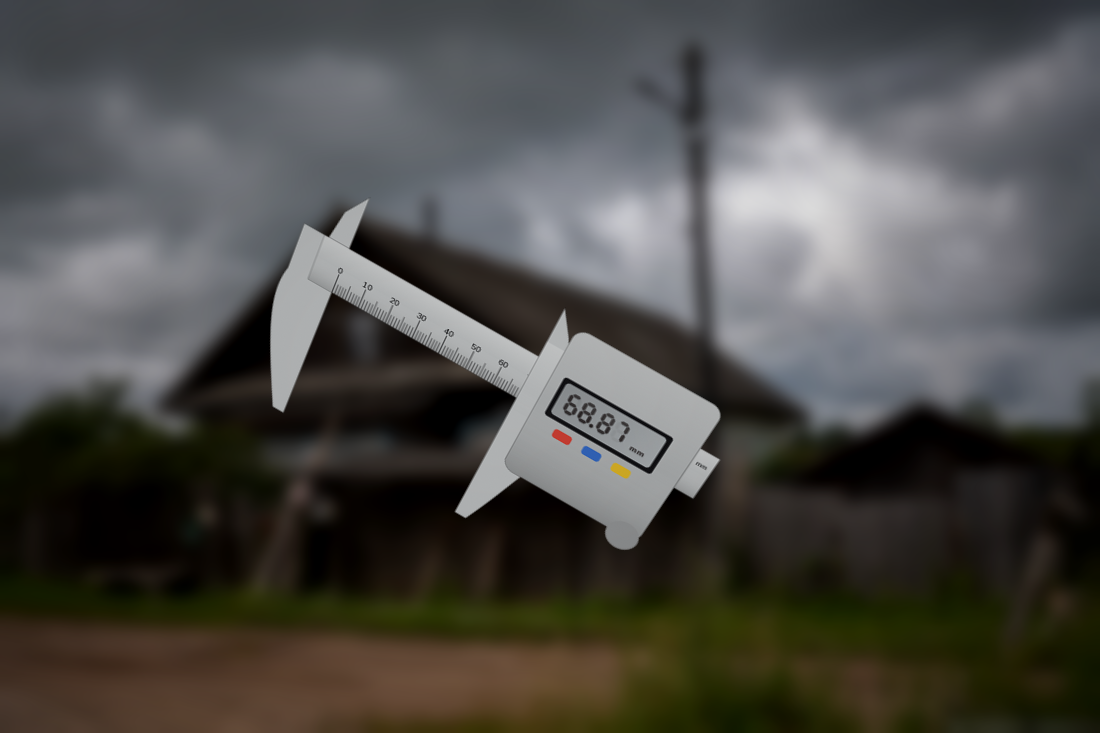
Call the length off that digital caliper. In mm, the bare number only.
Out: 68.87
